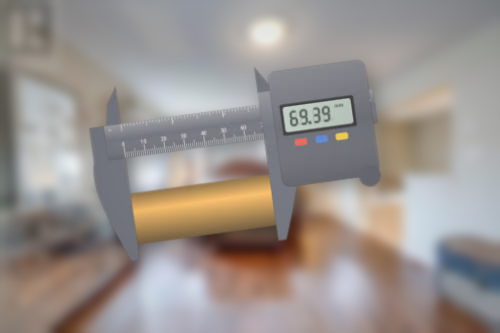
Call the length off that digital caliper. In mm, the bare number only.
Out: 69.39
